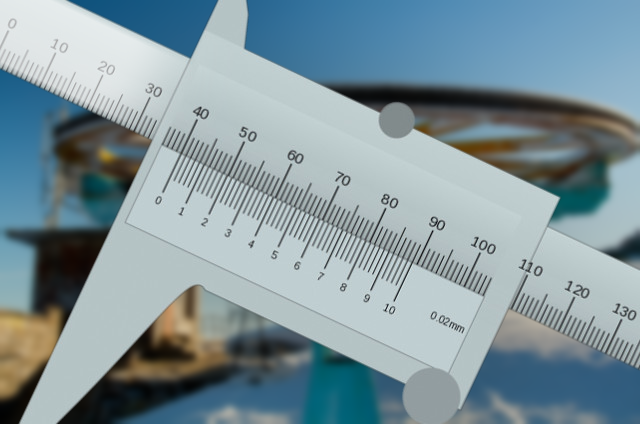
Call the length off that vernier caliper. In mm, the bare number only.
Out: 40.0
